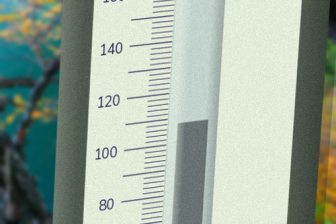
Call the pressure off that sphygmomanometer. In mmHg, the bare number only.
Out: 108
